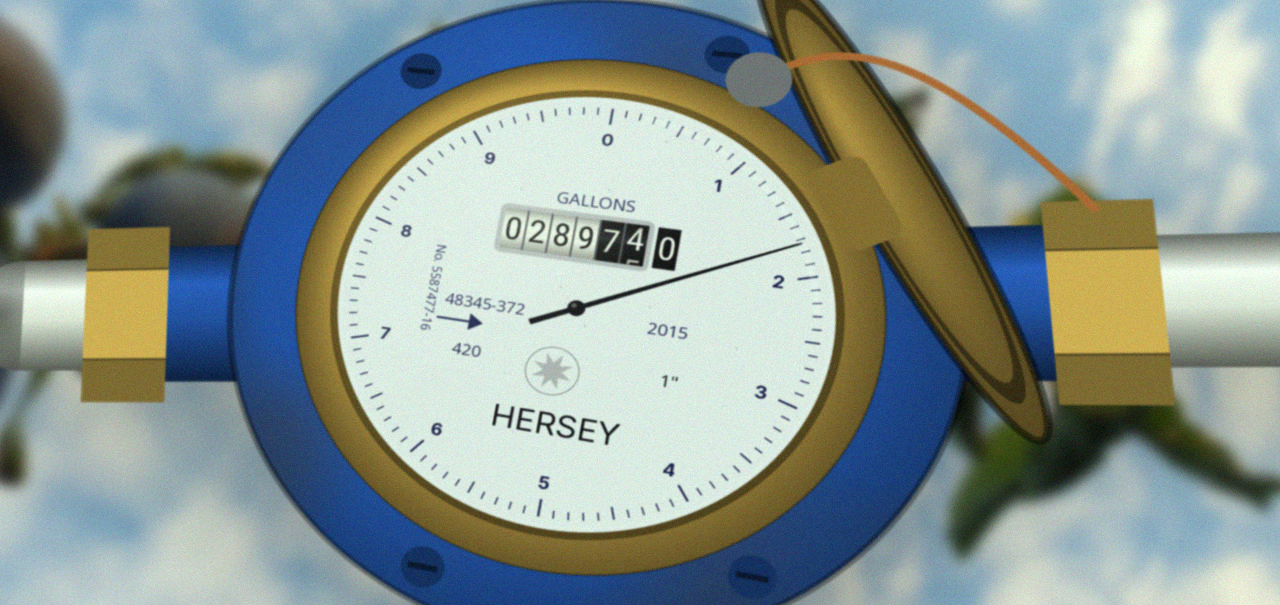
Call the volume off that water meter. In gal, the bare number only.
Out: 289741.7
